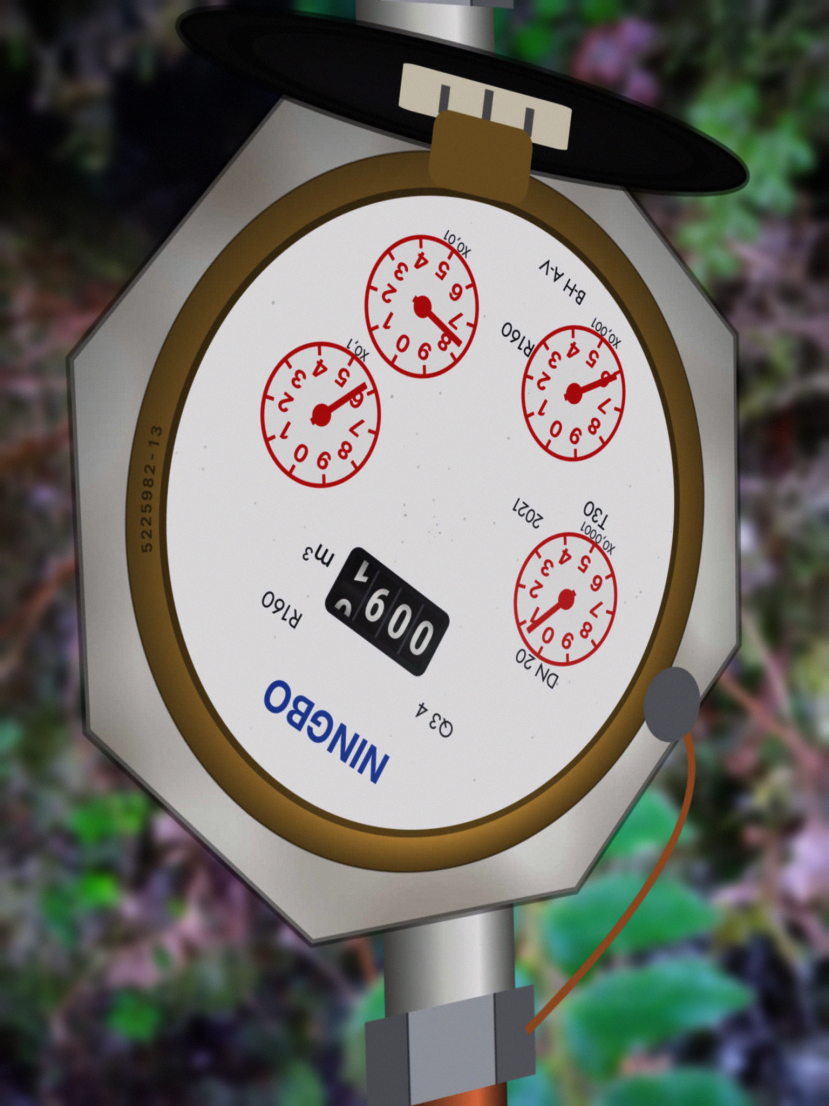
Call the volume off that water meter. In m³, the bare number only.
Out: 90.5760
